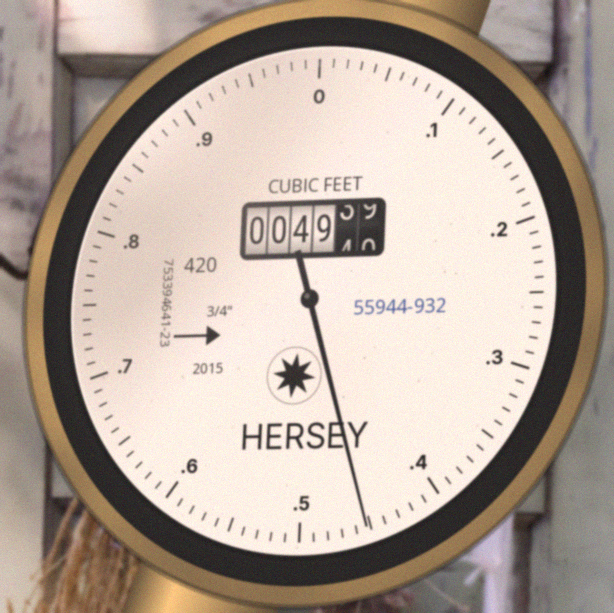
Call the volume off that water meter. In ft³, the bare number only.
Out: 4939.45
